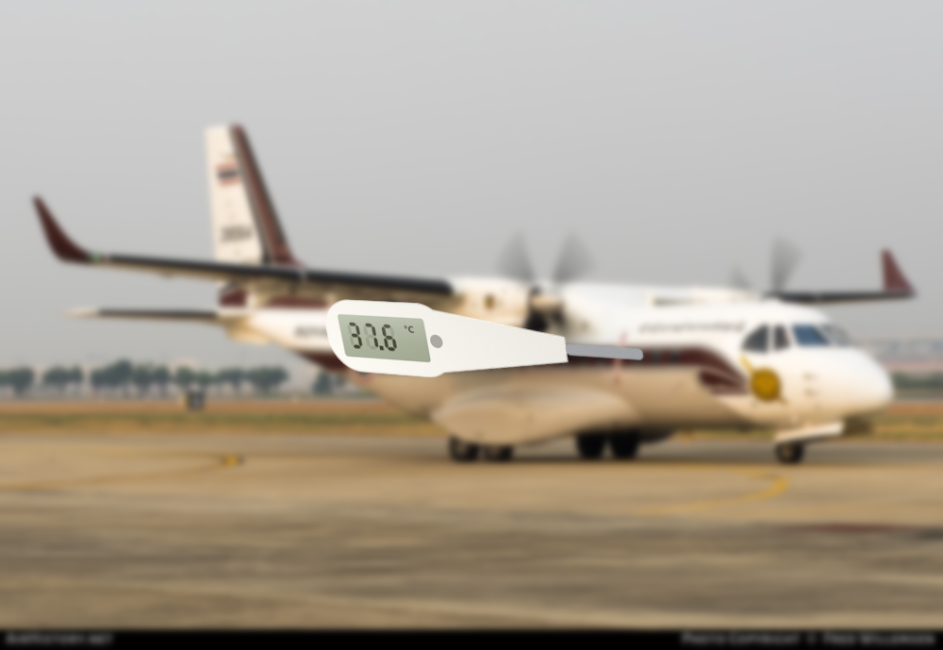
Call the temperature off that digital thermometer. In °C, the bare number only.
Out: 37.6
